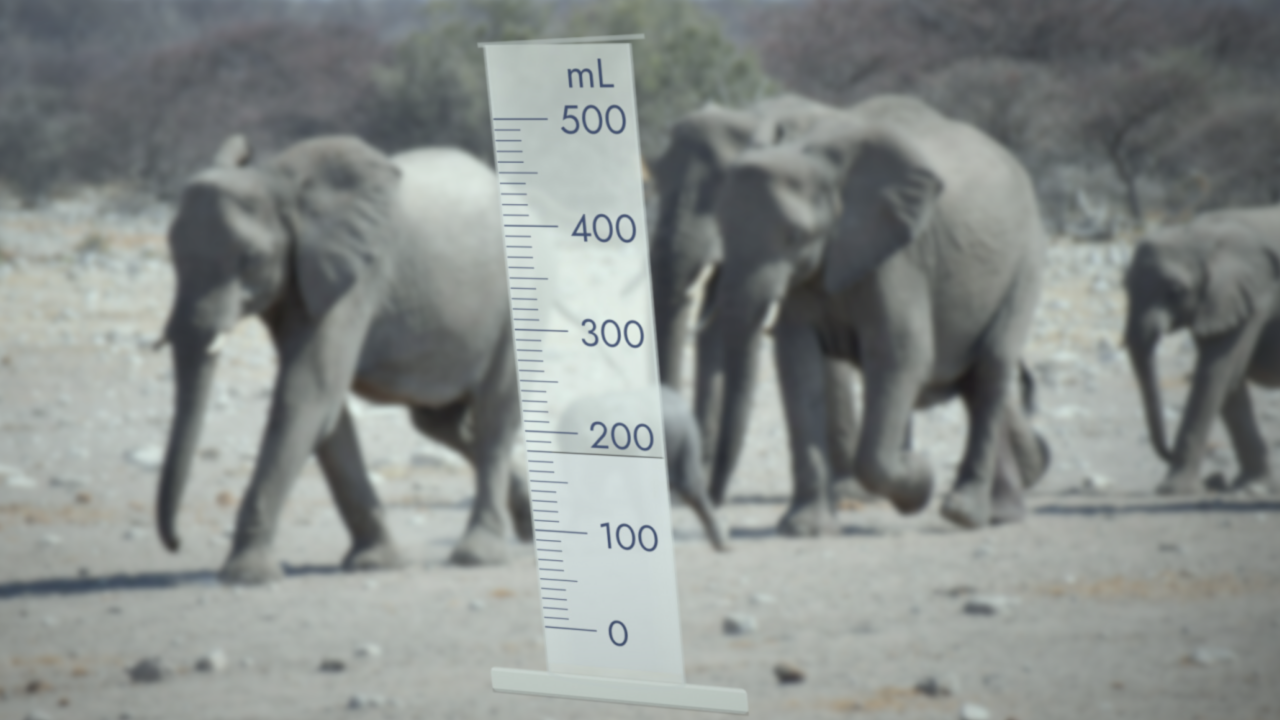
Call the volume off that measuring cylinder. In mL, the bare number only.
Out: 180
